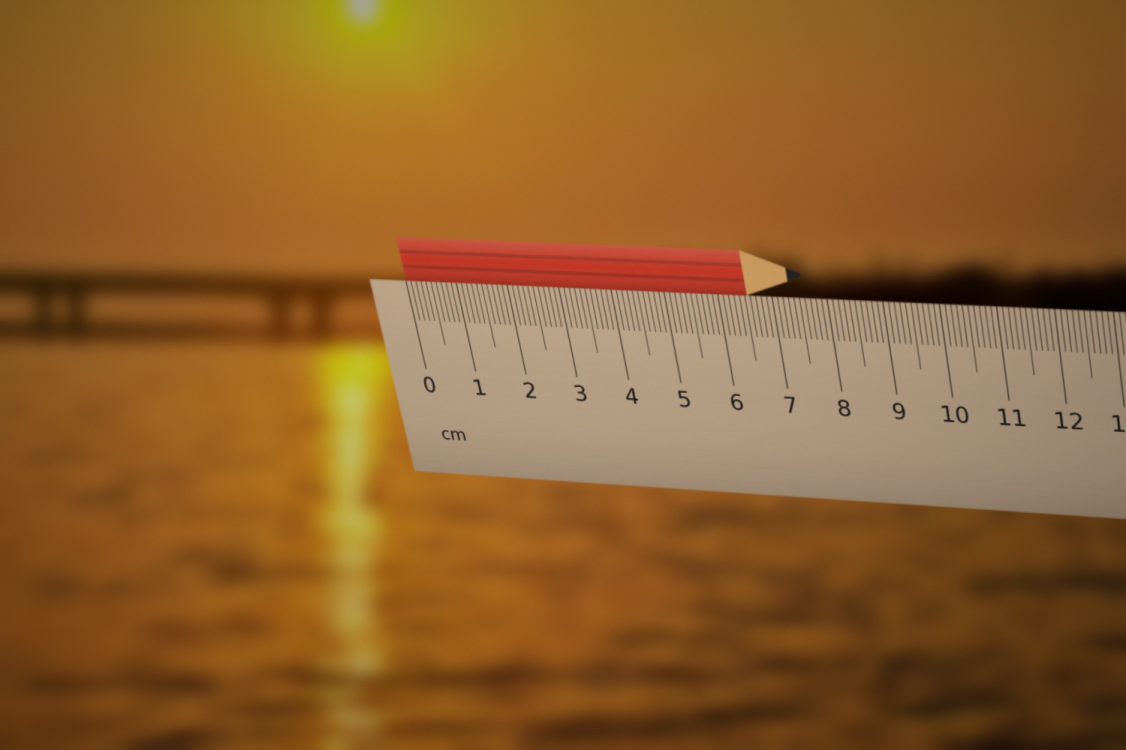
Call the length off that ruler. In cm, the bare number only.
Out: 7.6
